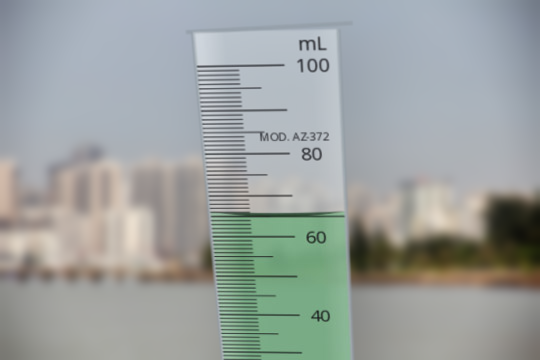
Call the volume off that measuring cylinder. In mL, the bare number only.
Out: 65
